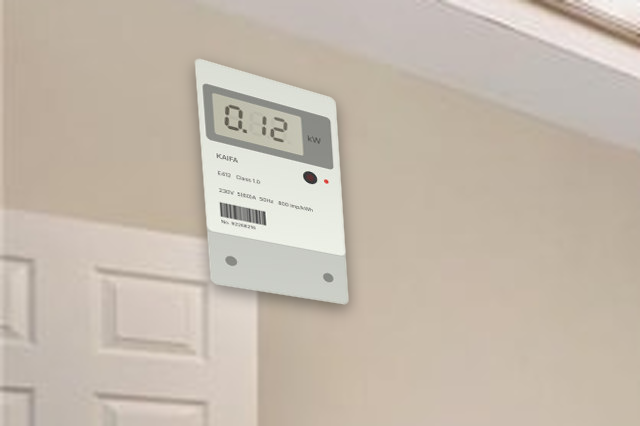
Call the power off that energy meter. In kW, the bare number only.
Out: 0.12
